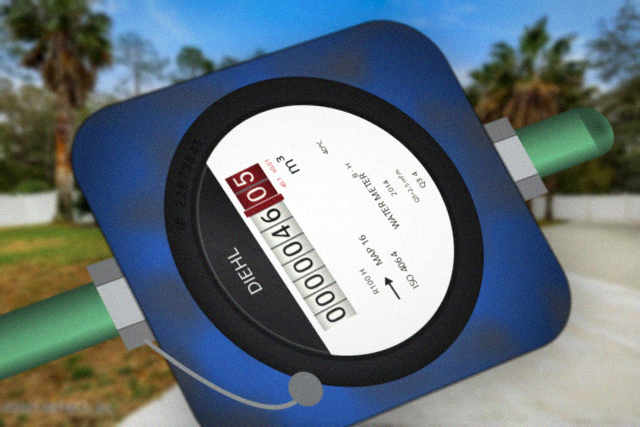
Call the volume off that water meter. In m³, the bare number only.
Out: 46.05
